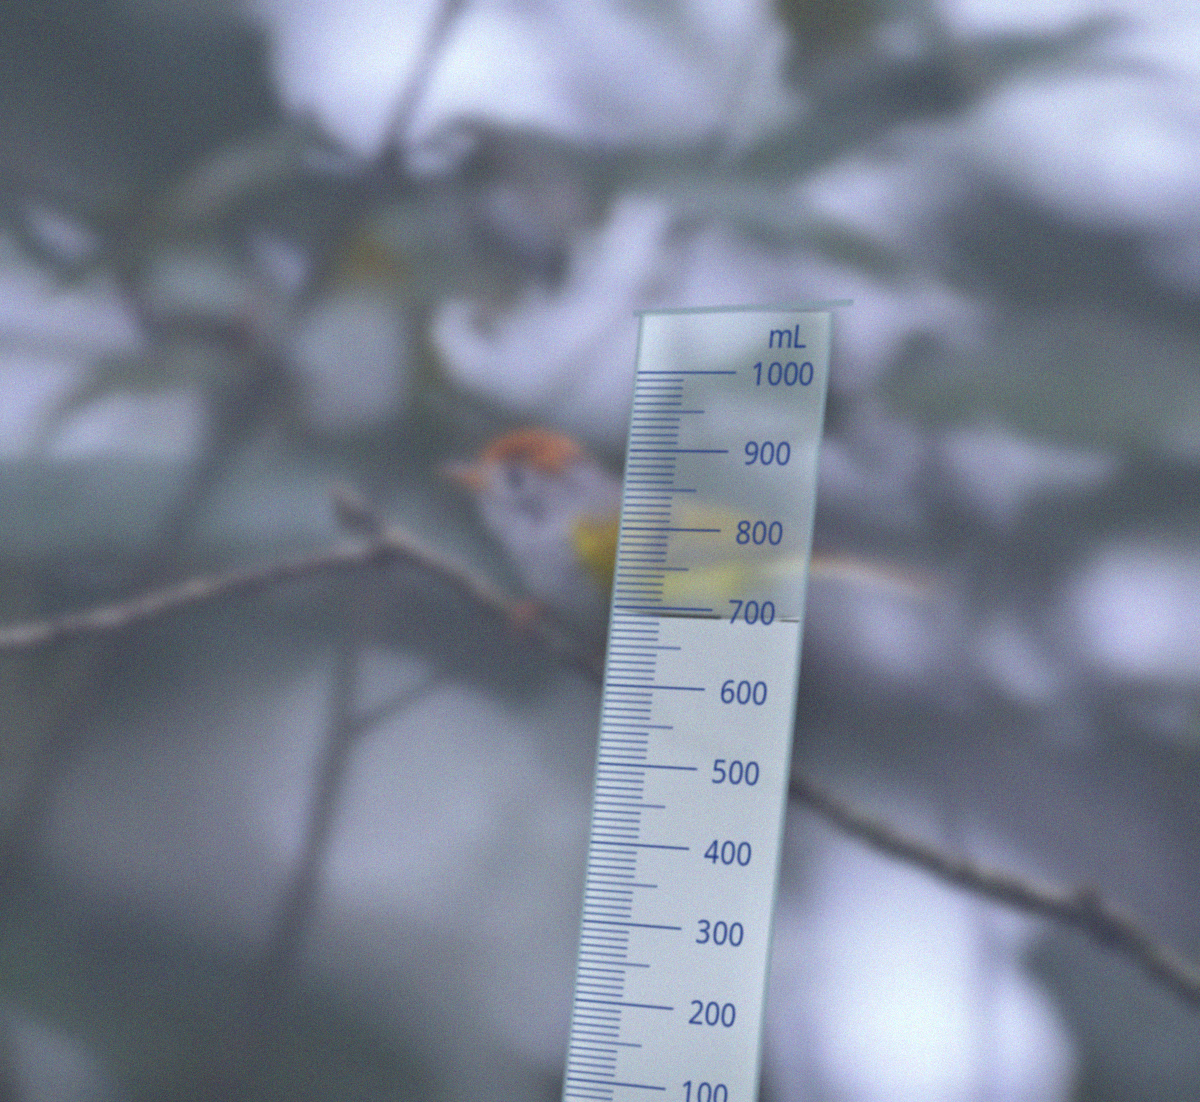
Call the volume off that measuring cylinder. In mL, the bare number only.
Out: 690
